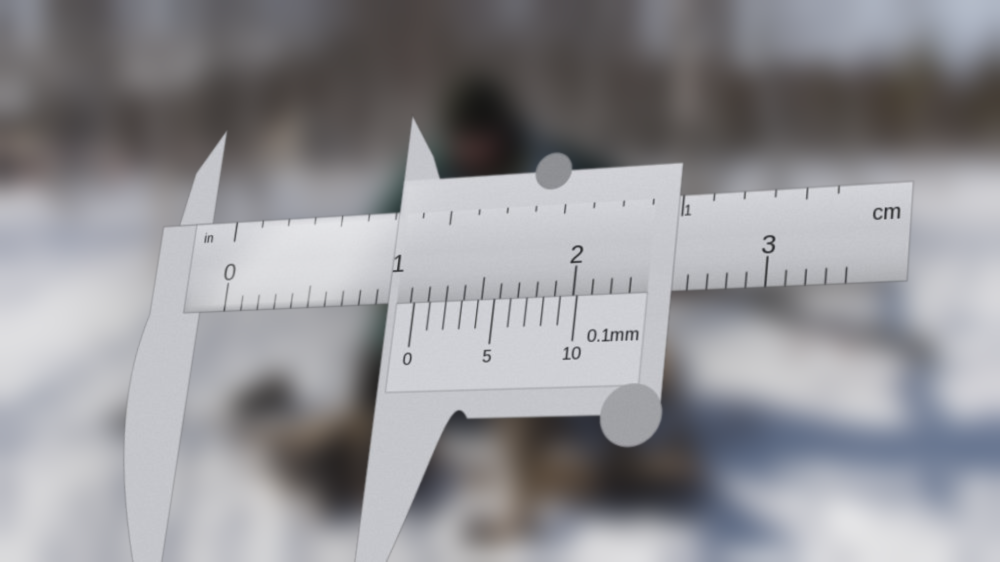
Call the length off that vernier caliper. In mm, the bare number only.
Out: 11.2
